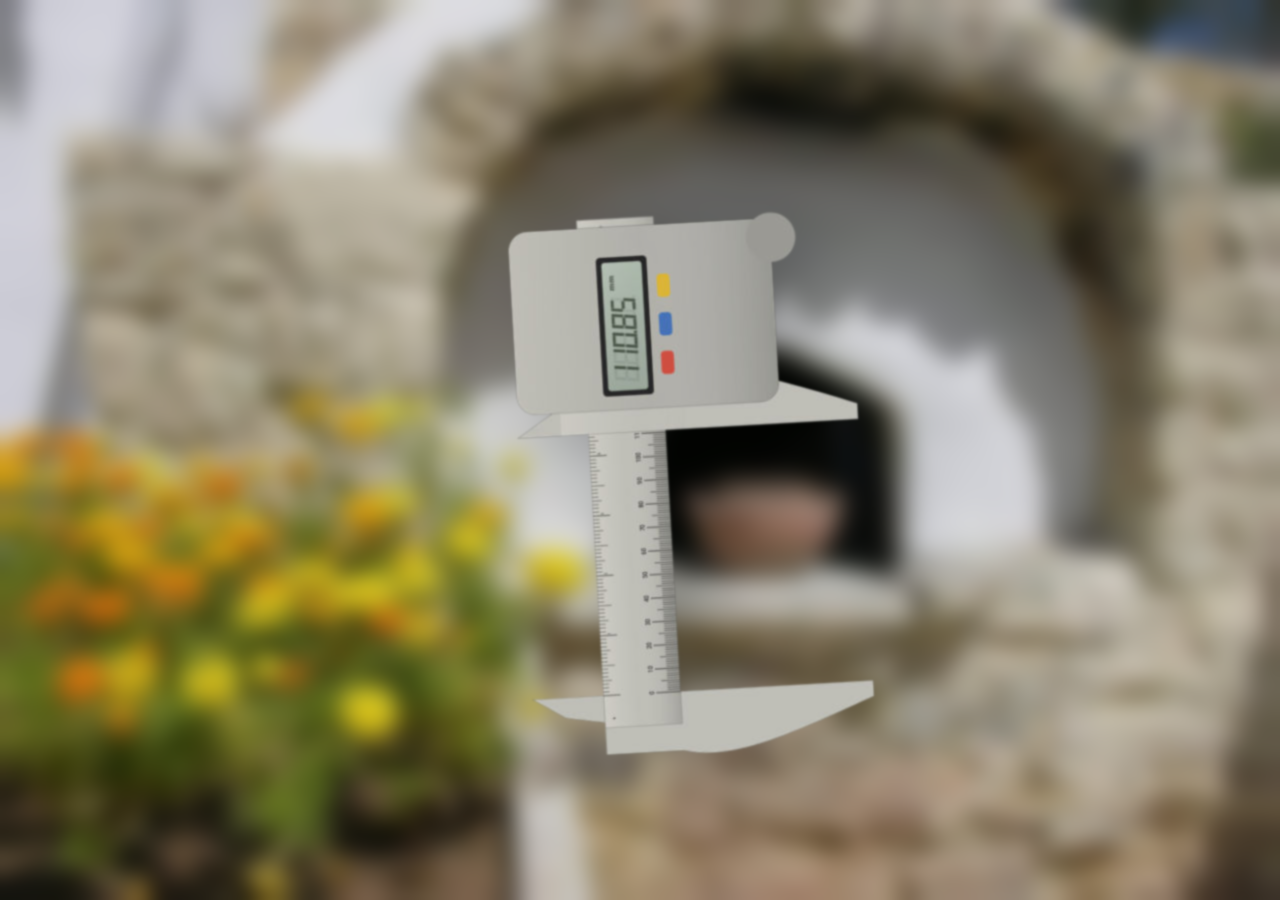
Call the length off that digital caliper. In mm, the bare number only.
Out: 110.85
